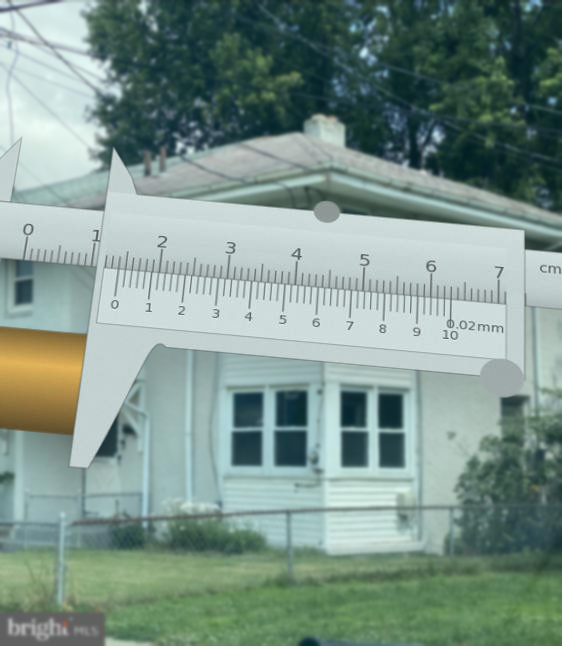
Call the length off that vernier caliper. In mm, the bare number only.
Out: 14.0
